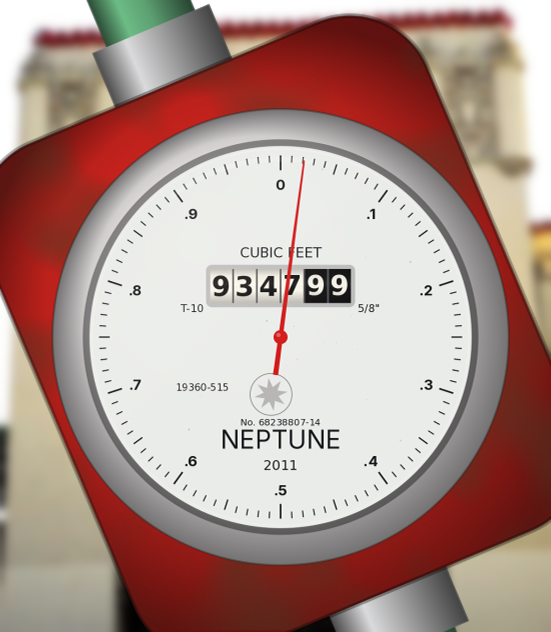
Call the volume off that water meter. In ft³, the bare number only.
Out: 934799.02
